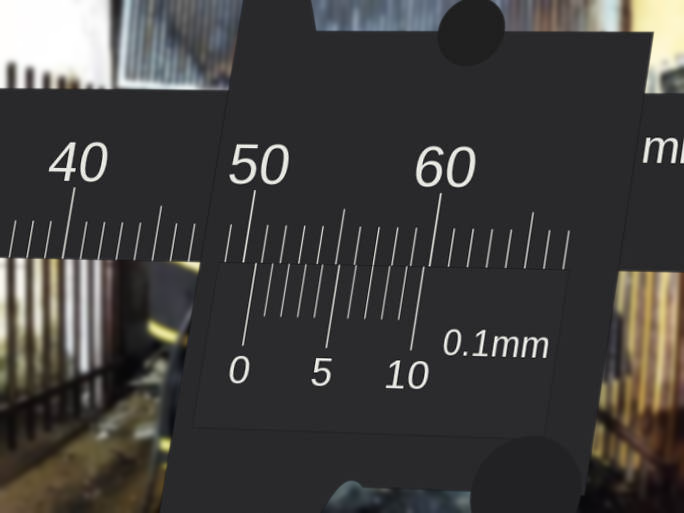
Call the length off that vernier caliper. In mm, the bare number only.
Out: 50.7
